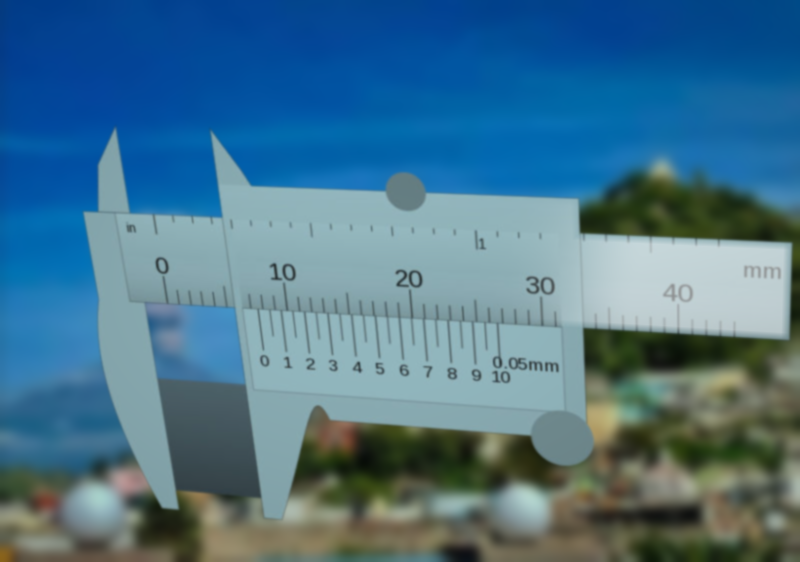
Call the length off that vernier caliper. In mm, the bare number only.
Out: 7.6
